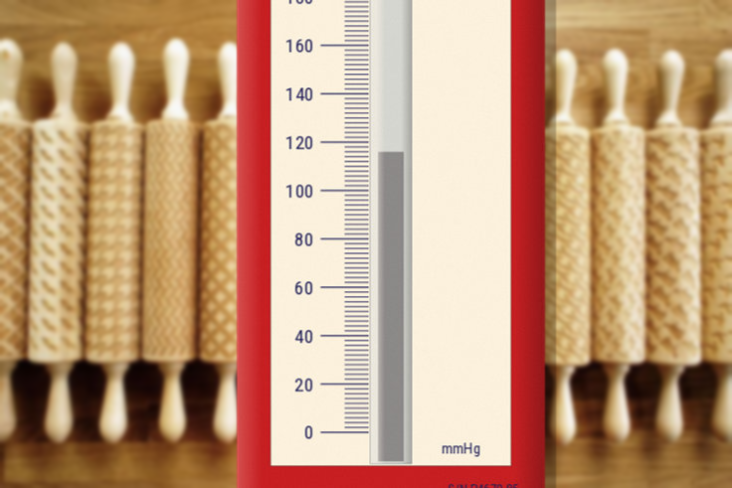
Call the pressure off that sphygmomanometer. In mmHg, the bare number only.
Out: 116
